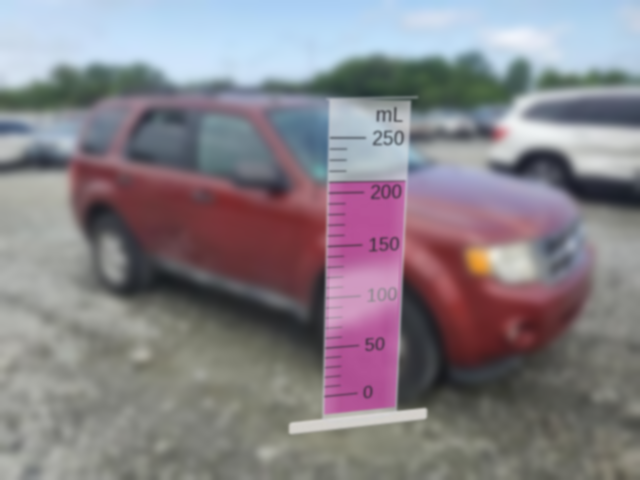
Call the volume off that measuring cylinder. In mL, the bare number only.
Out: 210
